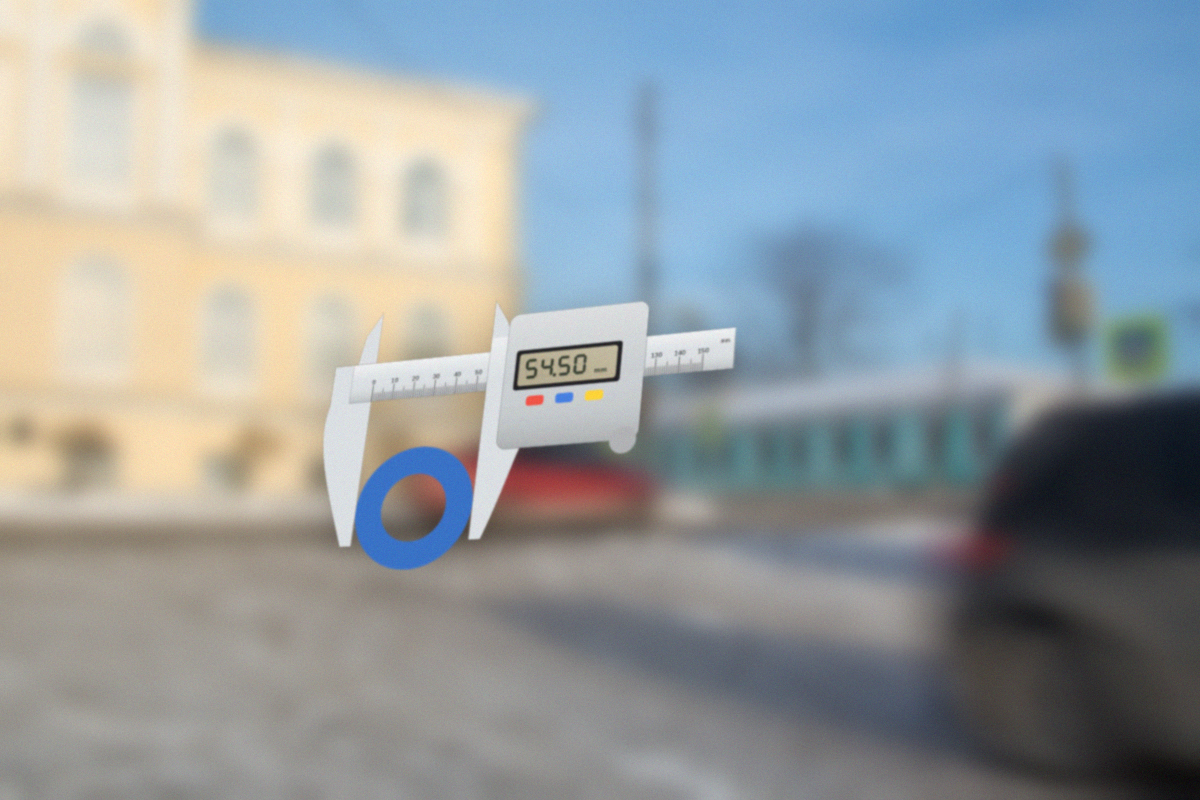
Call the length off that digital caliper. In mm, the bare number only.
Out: 54.50
